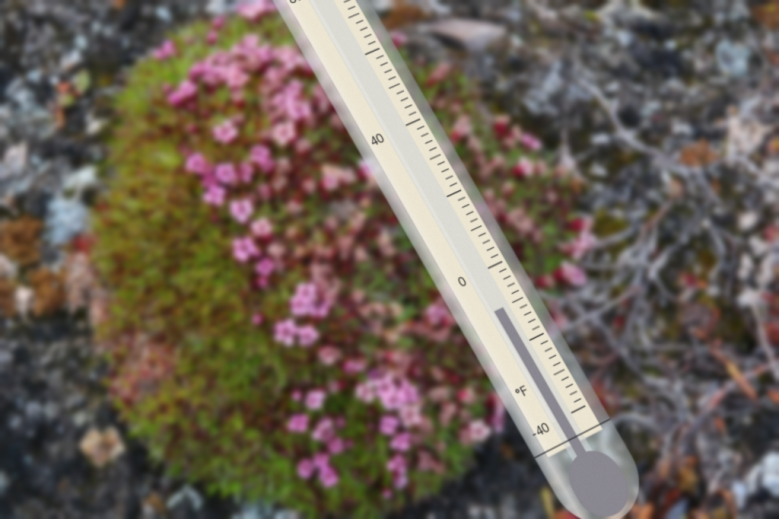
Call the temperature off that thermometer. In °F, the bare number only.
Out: -10
